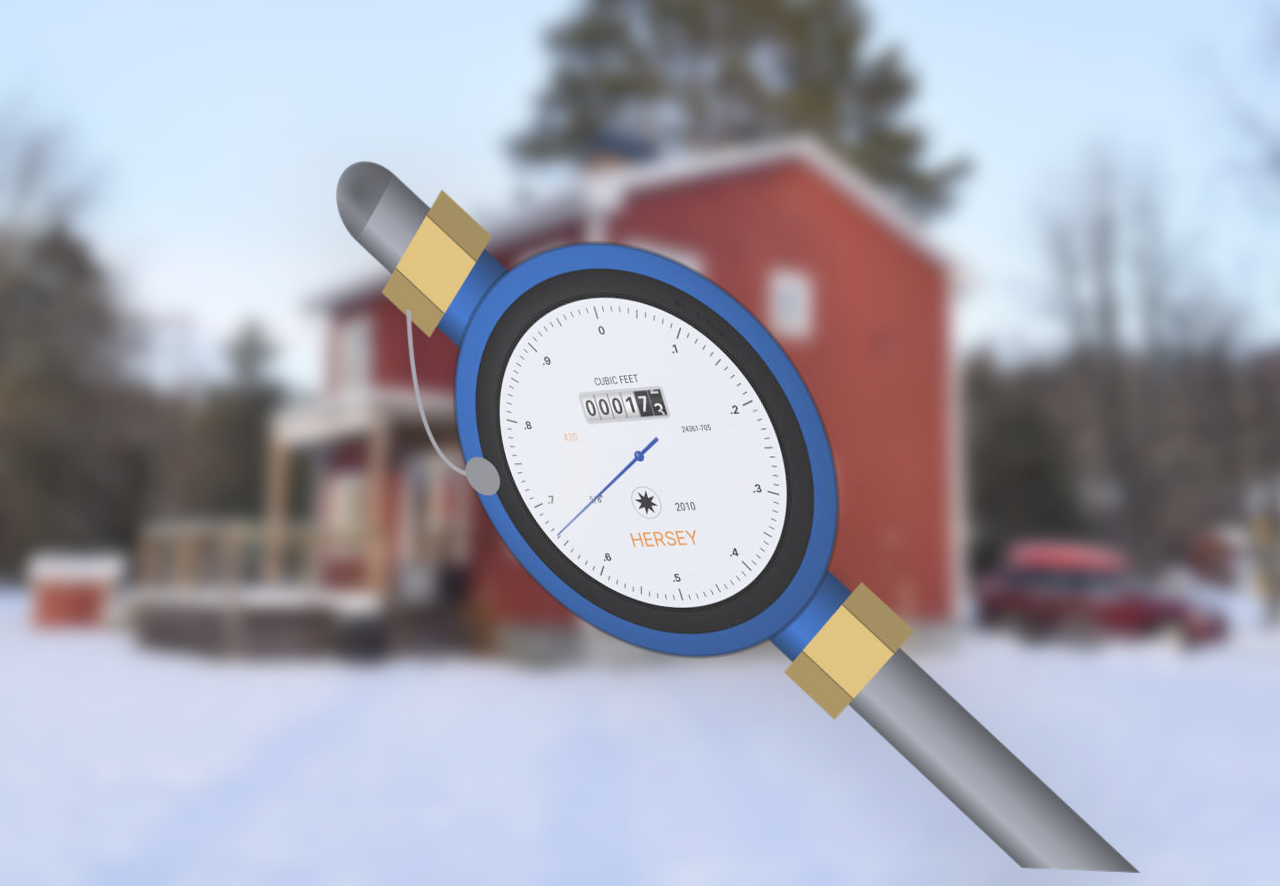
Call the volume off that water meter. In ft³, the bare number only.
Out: 172.66
